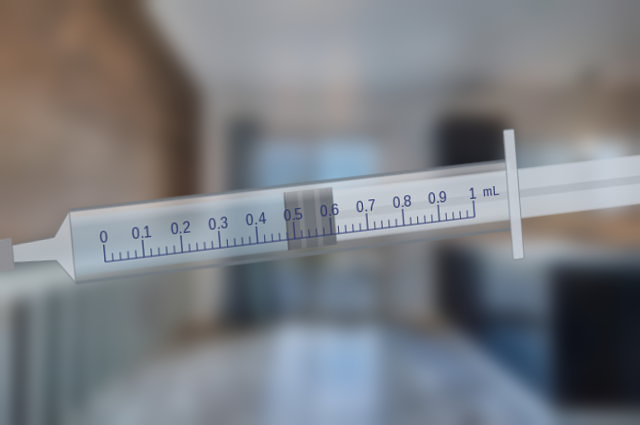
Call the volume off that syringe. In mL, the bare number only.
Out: 0.48
